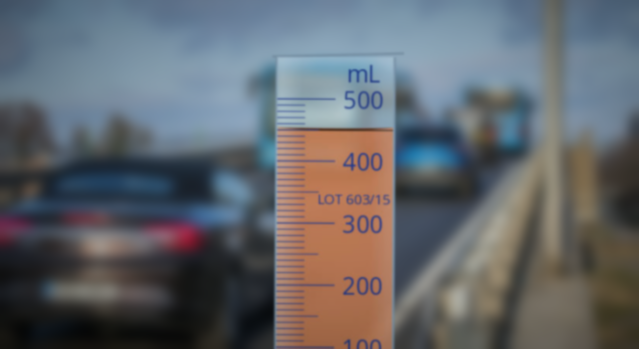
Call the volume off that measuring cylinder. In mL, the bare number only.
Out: 450
